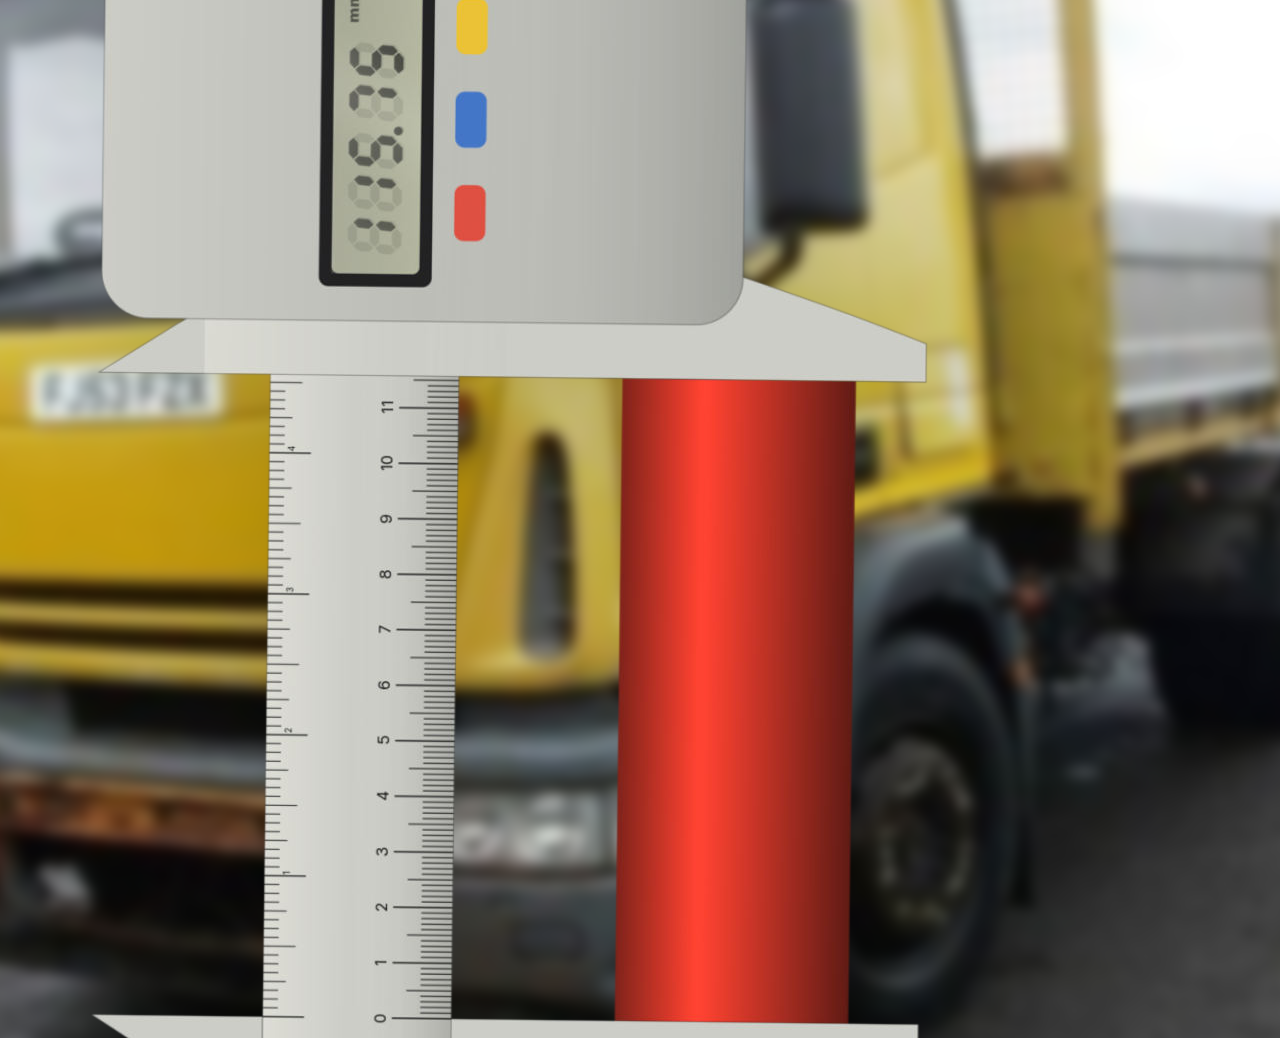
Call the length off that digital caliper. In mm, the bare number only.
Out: 115.75
